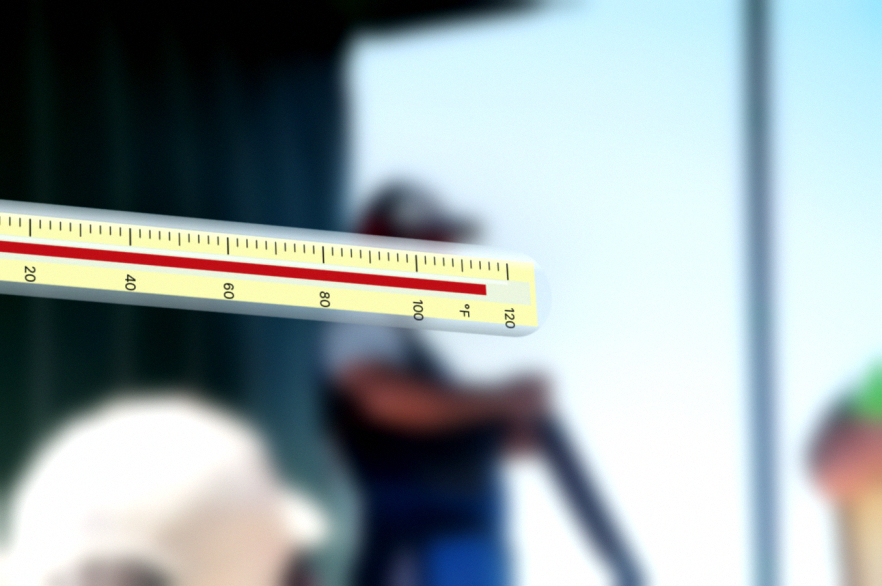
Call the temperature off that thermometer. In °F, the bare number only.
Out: 115
